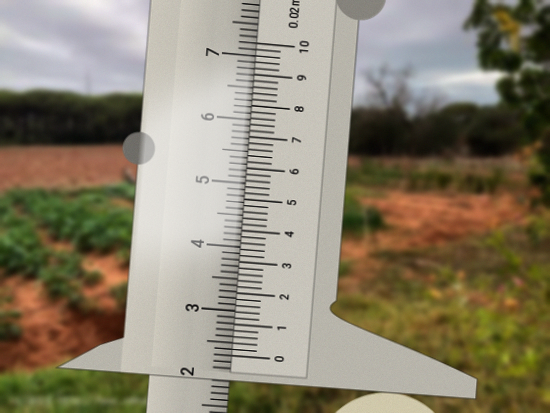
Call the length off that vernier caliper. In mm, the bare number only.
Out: 23.0
